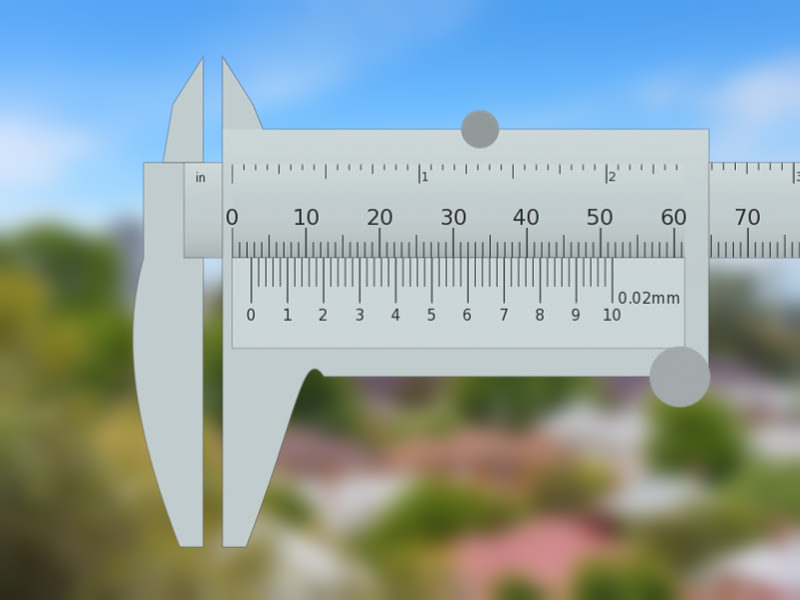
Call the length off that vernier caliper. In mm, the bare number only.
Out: 2.6
